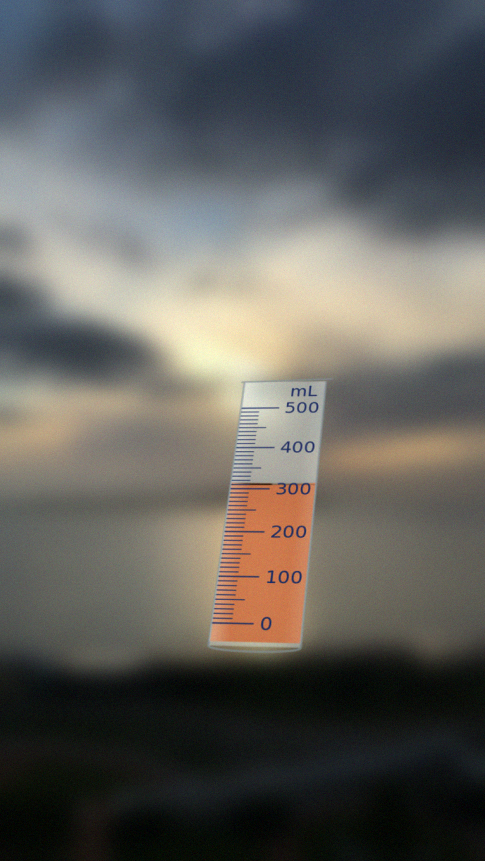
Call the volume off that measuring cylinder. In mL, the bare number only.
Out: 310
